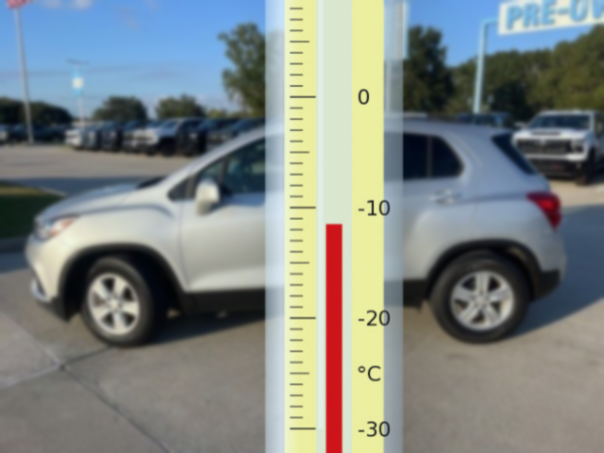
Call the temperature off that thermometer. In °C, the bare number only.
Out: -11.5
